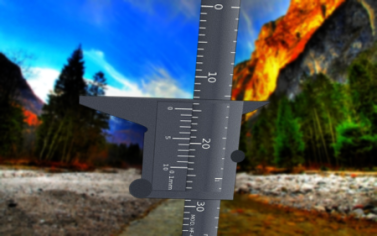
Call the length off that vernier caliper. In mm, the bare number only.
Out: 14.8
